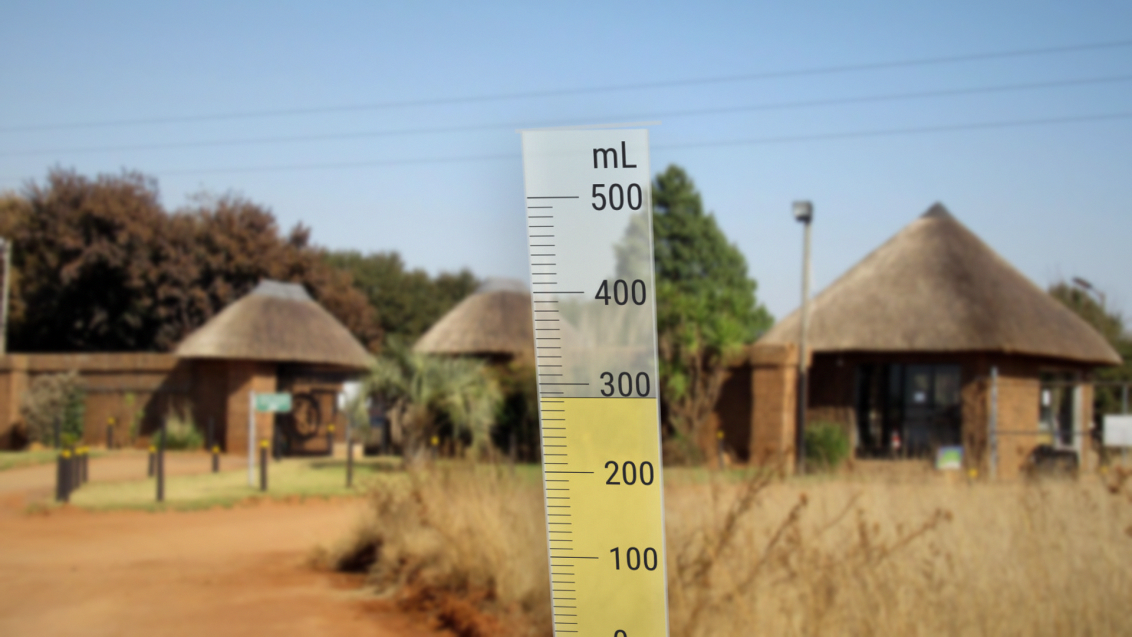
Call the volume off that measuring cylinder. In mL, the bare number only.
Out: 285
